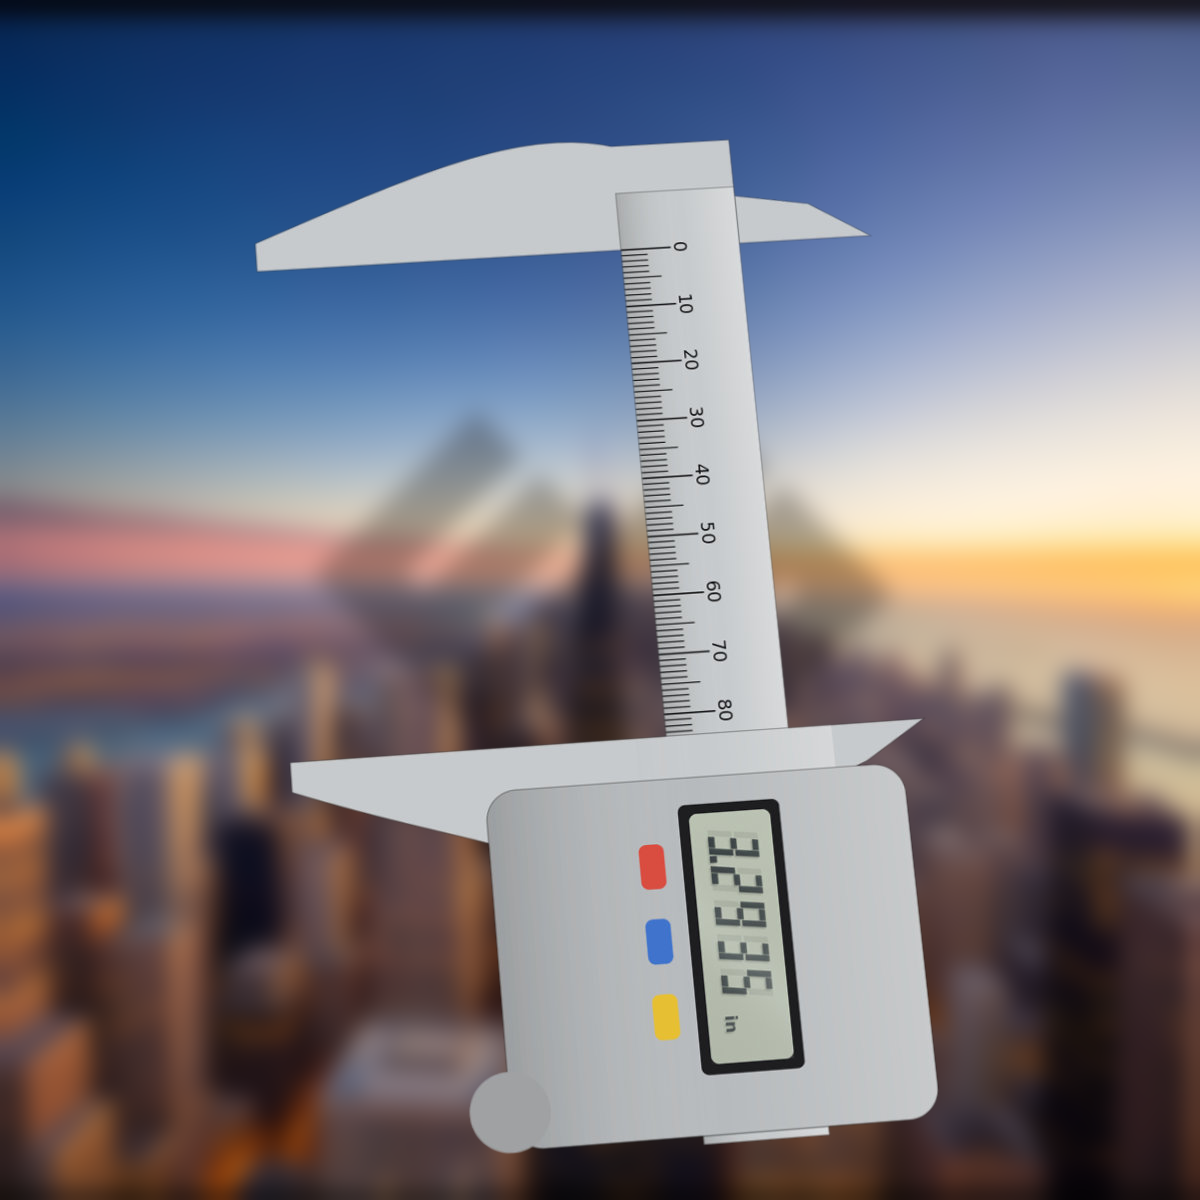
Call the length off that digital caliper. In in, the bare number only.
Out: 3.2935
